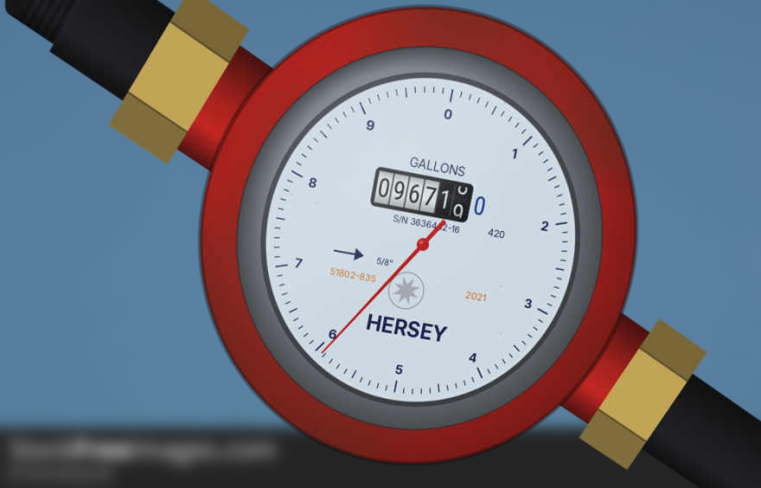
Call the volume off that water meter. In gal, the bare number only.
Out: 967185.9
